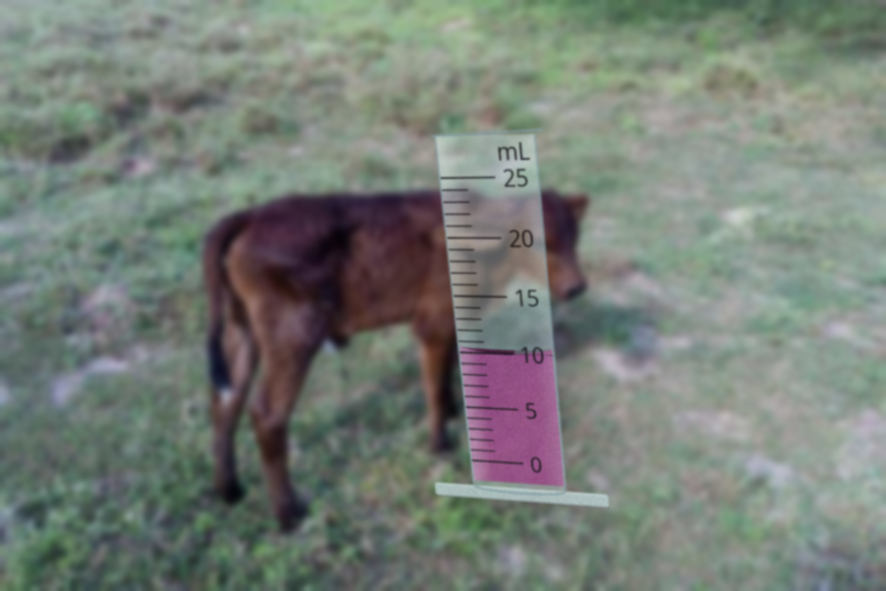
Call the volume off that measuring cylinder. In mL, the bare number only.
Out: 10
